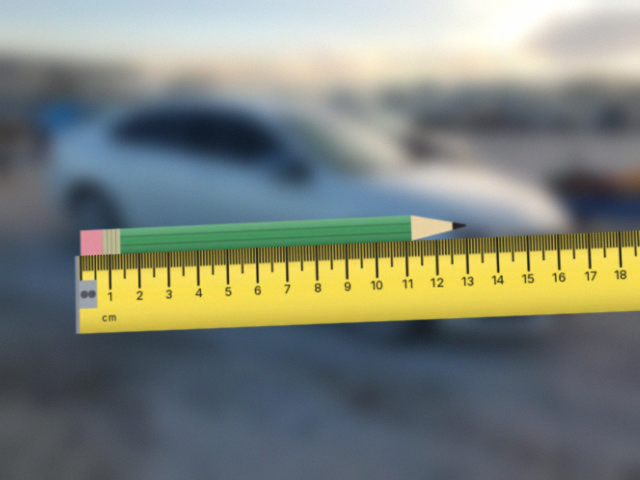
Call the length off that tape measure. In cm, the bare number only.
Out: 13
